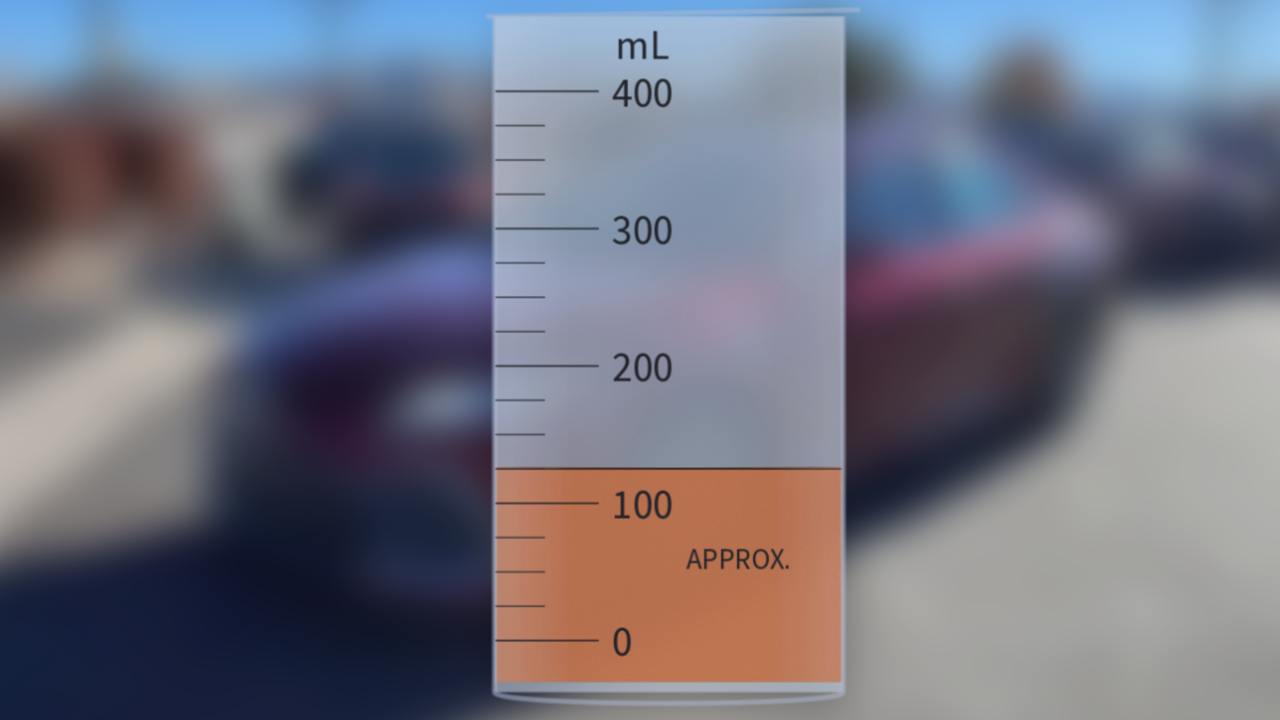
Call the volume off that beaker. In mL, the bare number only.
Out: 125
